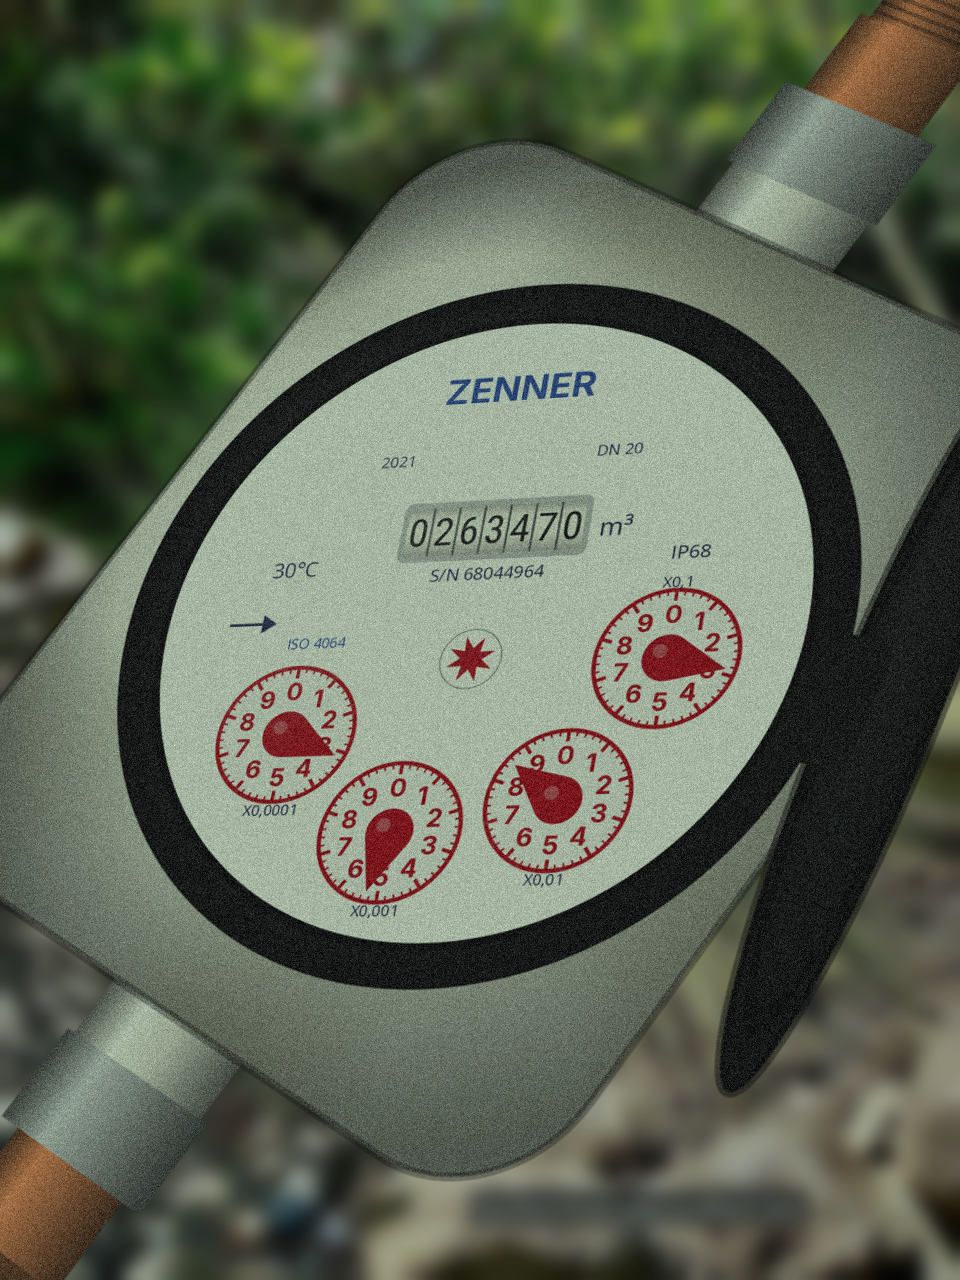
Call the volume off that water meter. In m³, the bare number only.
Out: 263470.2853
